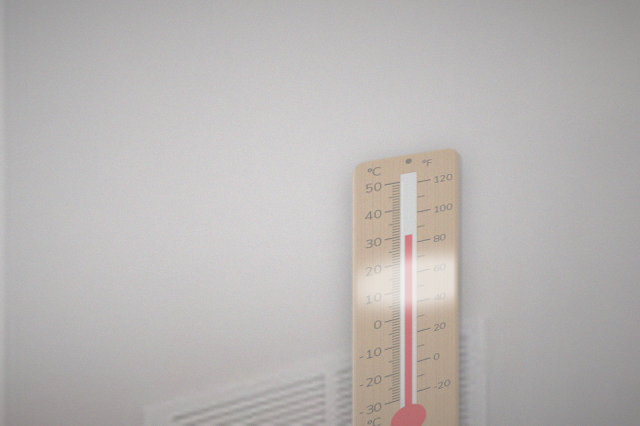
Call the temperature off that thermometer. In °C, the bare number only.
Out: 30
